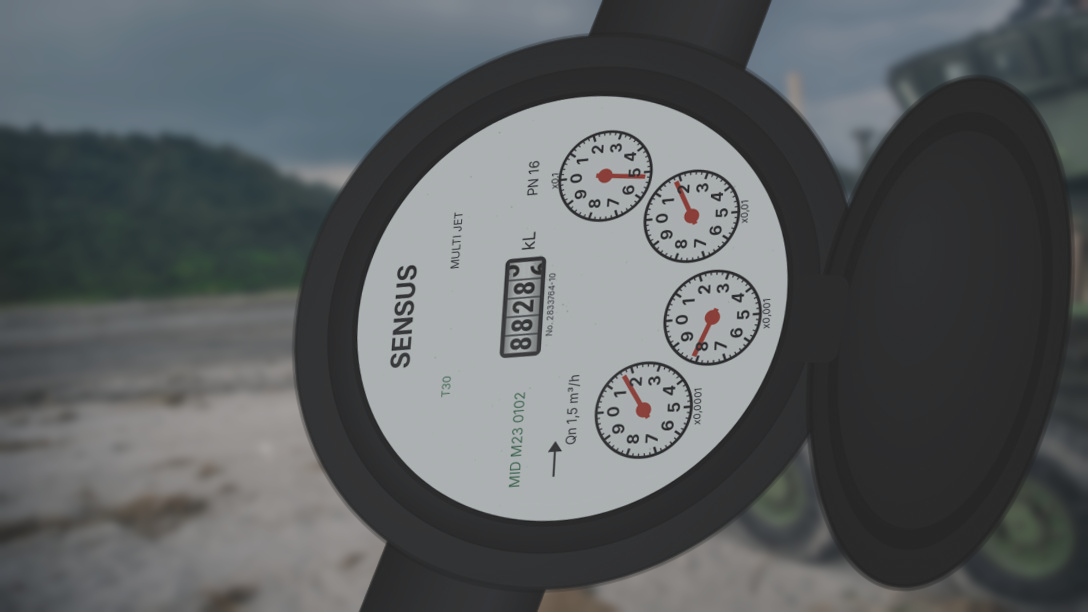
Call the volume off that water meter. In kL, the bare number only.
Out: 88285.5181
